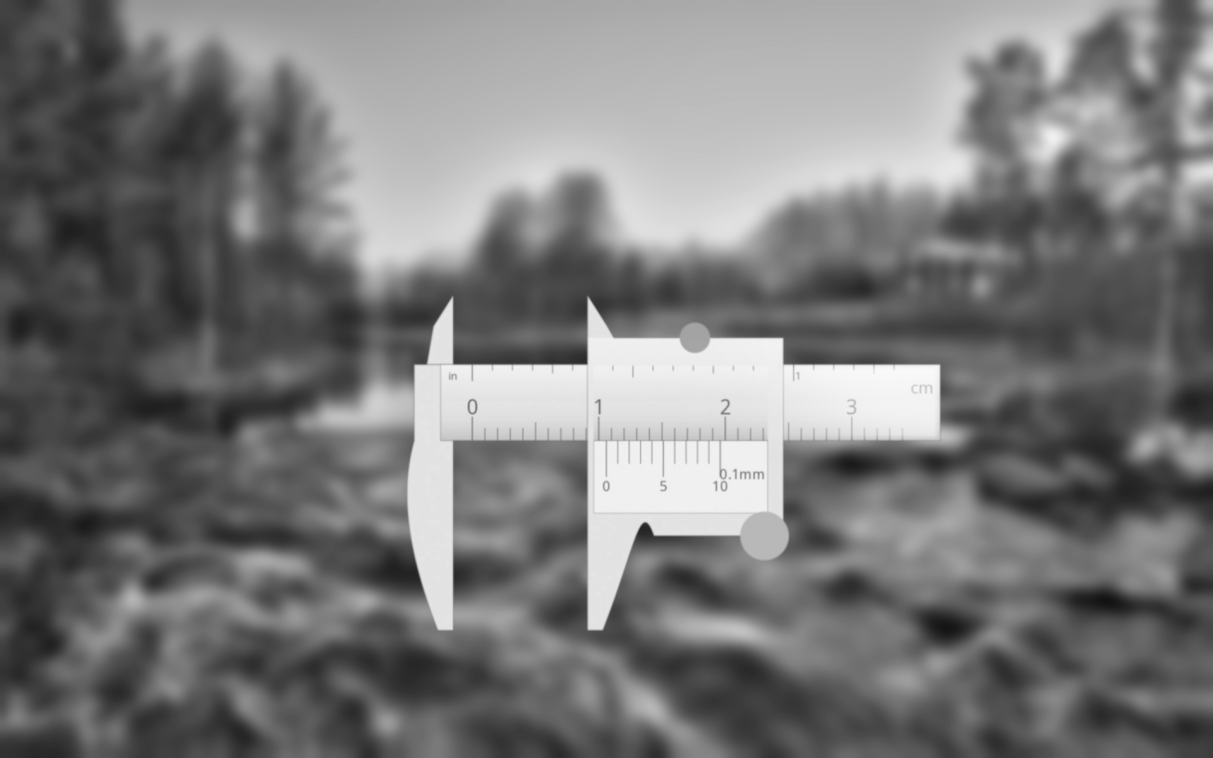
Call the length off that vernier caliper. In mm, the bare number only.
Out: 10.6
